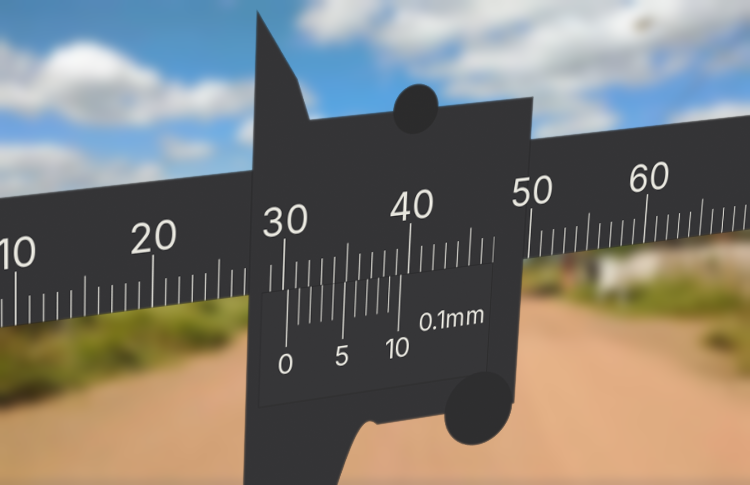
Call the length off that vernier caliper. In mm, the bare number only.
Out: 30.4
